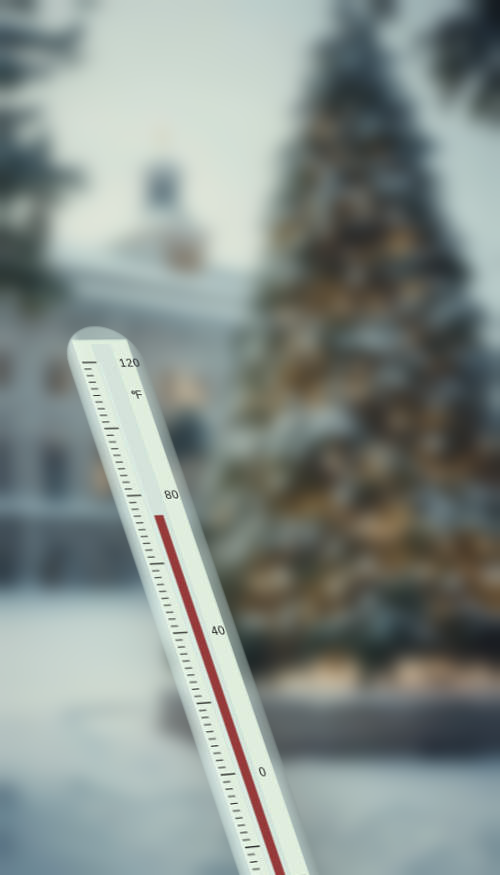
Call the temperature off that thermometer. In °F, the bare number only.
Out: 74
